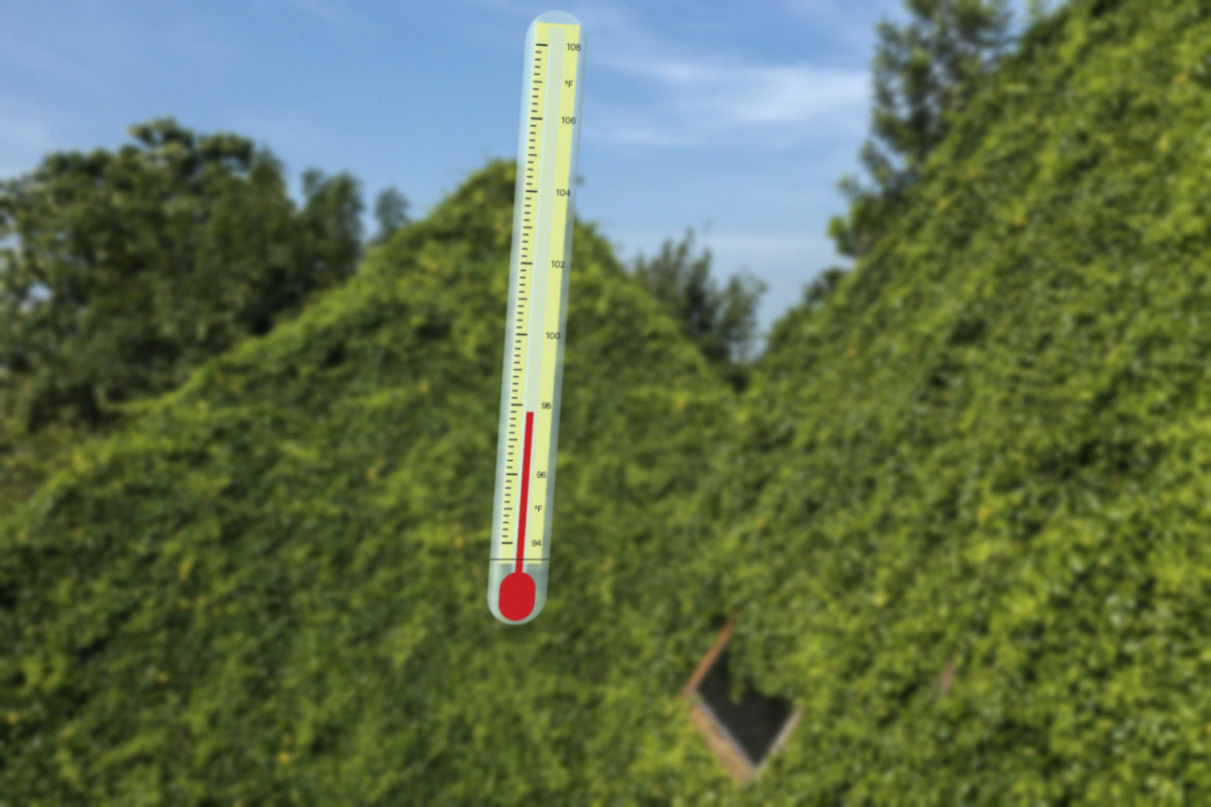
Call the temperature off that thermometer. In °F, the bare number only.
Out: 97.8
